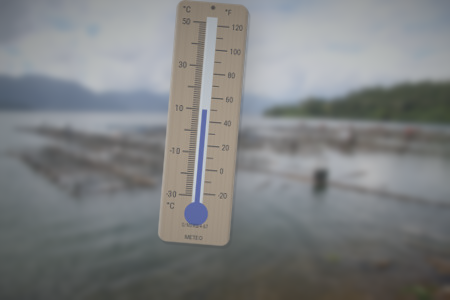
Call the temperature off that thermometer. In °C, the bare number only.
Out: 10
